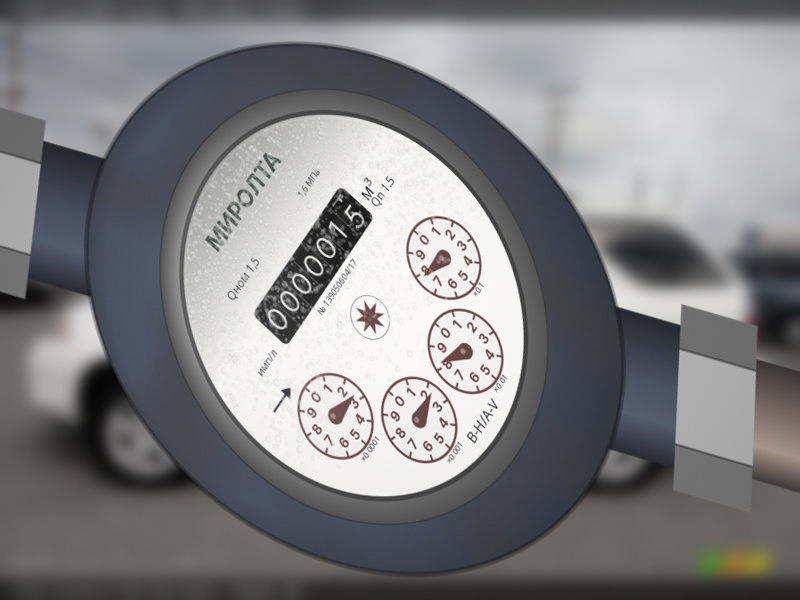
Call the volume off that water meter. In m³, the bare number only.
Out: 14.7822
